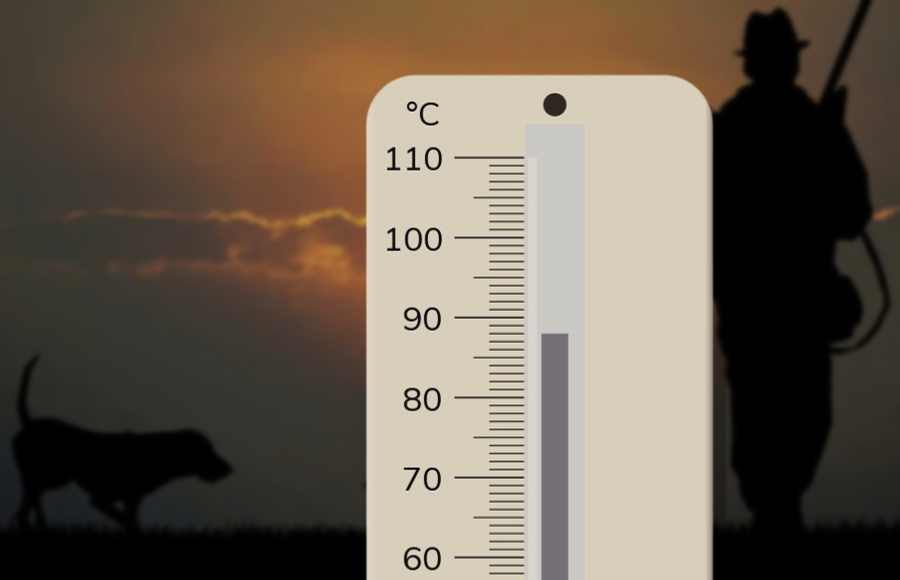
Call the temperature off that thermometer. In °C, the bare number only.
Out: 88
